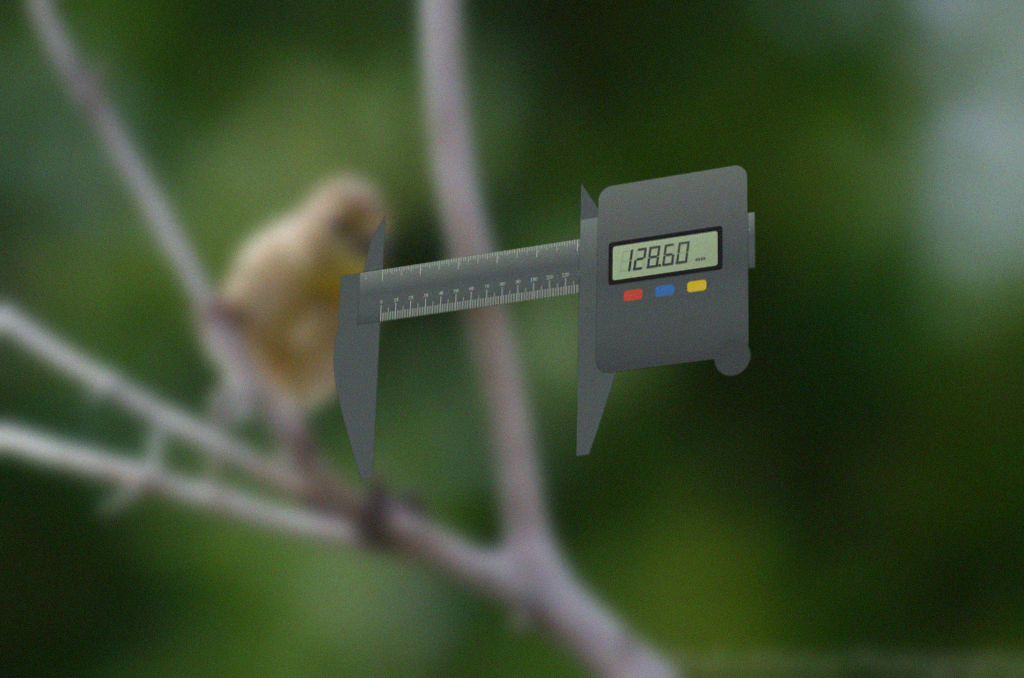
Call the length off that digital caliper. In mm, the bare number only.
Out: 128.60
